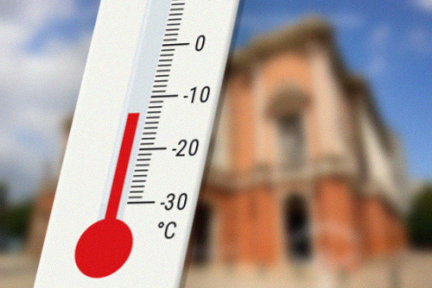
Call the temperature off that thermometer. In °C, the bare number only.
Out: -13
